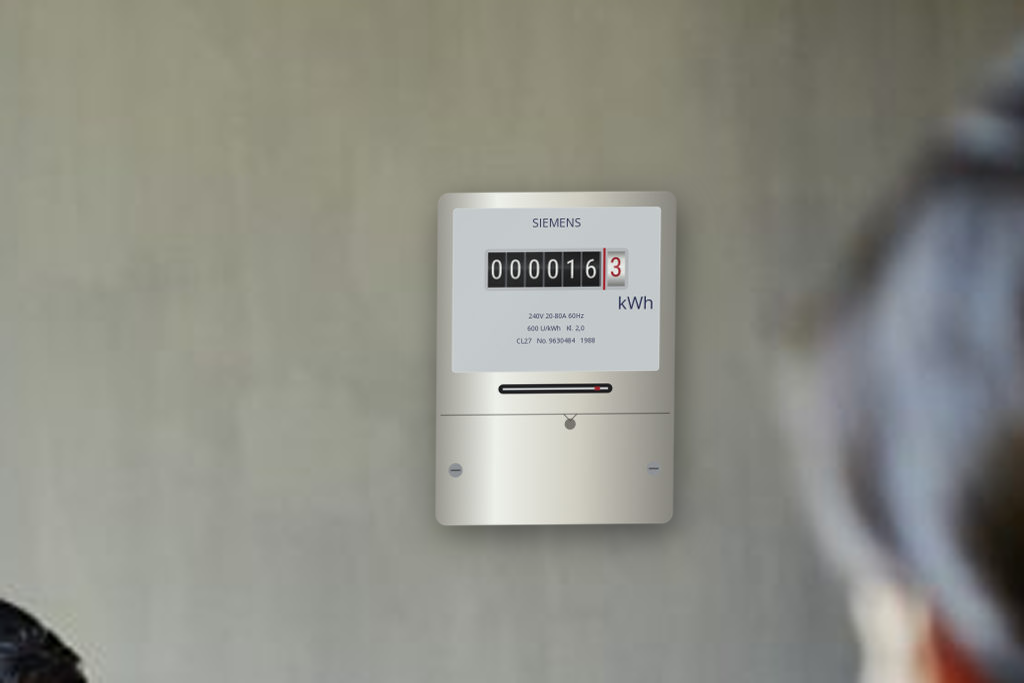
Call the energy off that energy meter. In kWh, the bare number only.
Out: 16.3
